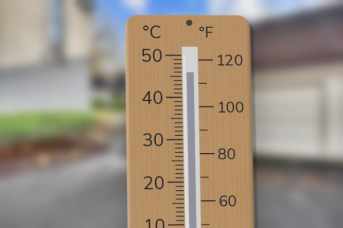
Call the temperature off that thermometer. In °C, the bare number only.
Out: 46
